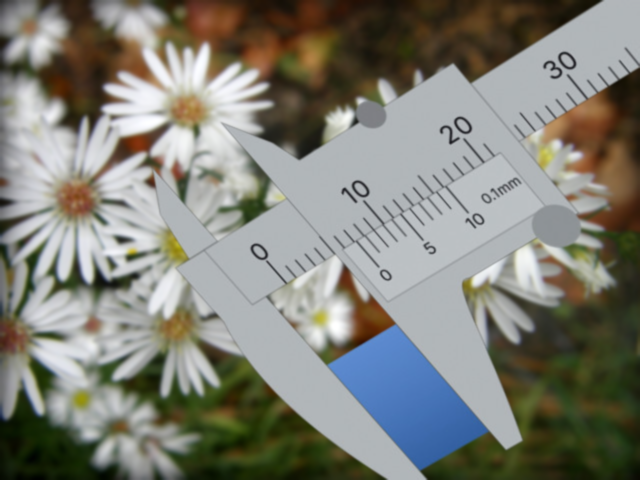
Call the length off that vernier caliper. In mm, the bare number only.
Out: 7.2
